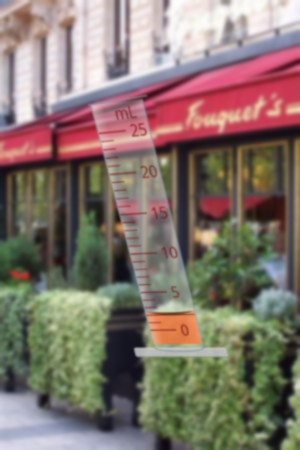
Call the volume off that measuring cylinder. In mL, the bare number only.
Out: 2
